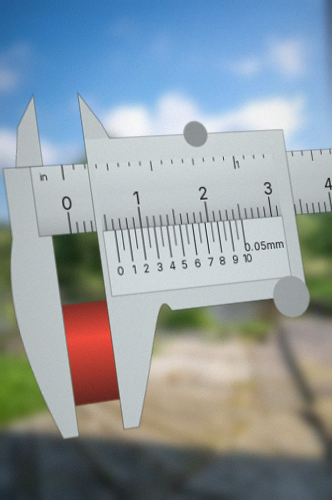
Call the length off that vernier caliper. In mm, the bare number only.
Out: 6.2
